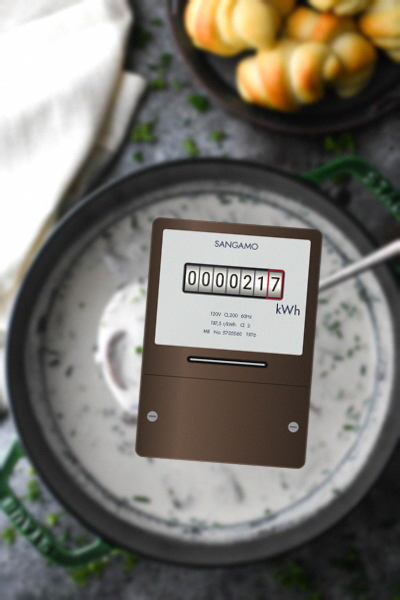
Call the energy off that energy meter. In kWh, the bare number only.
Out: 21.7
